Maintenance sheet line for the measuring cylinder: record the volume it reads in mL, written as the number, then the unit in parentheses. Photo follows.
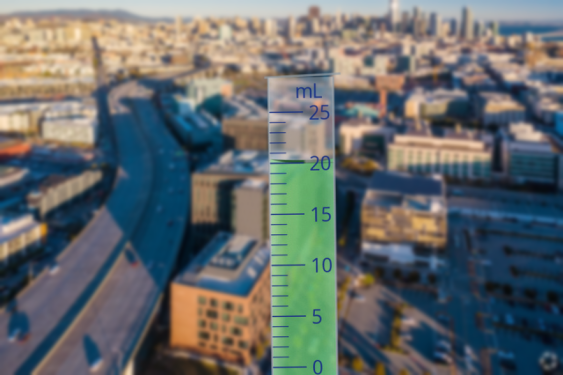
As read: 20 (mL)
